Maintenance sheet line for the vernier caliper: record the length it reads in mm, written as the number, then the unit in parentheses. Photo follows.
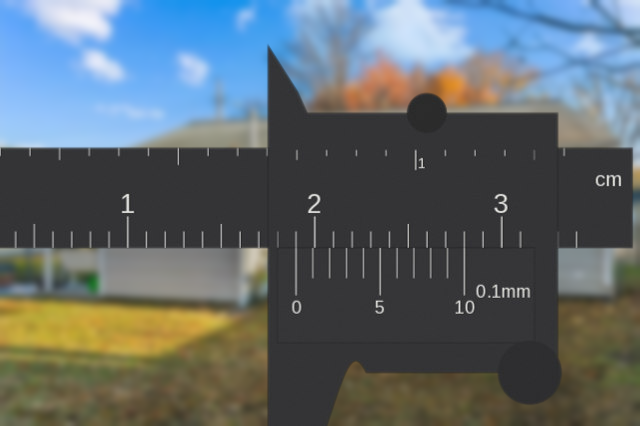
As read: 19.0 (mm)
